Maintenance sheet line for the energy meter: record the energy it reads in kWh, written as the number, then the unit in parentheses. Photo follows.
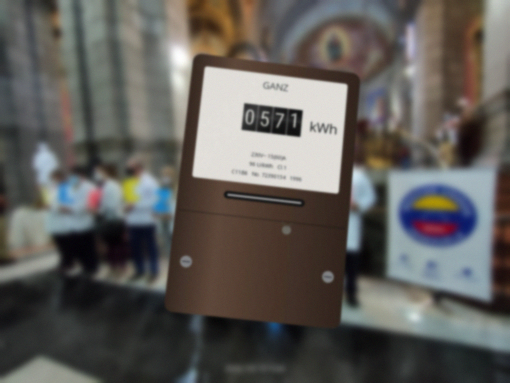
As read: 571 (kWh)
